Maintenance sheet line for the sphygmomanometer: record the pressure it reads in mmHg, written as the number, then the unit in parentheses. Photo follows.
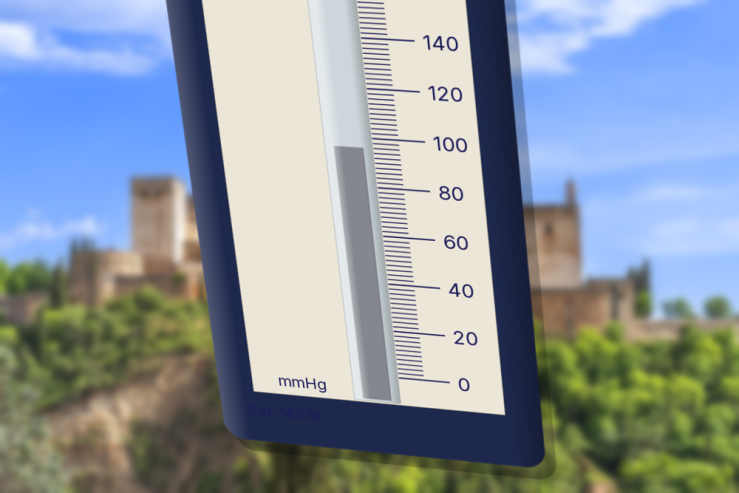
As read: 96 (mmHg)
